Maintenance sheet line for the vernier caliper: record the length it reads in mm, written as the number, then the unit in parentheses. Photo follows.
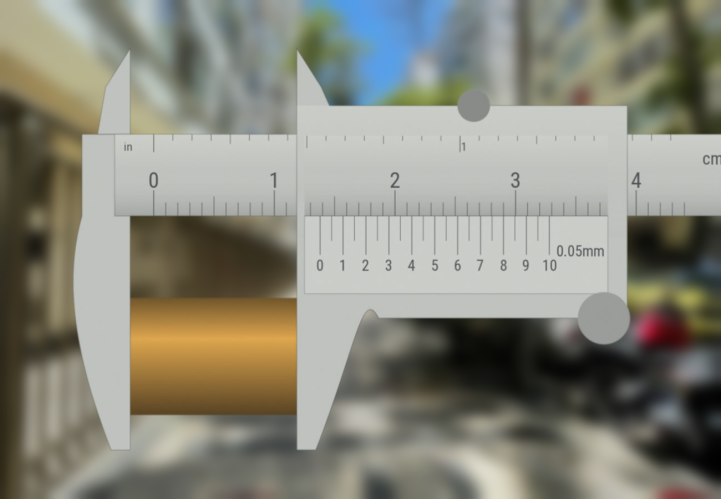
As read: 13.8 (mm)
